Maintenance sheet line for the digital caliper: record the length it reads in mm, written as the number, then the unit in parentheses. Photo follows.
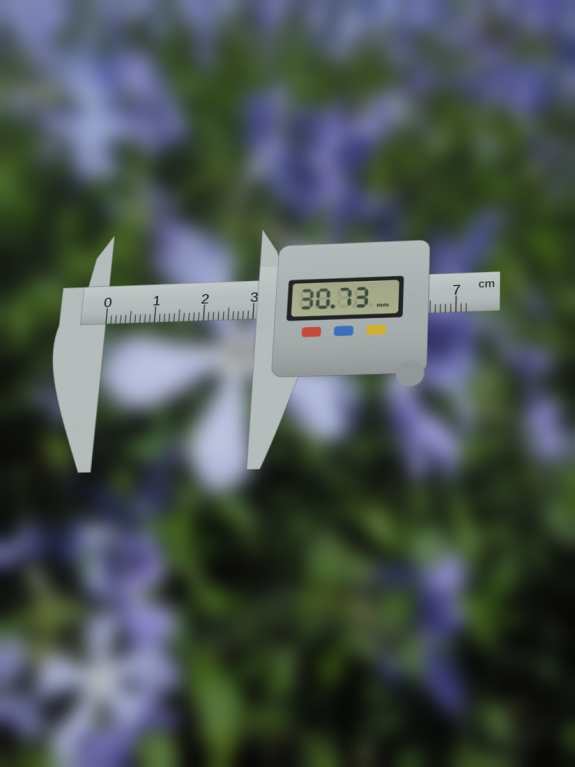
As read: 30.73 (mm)
